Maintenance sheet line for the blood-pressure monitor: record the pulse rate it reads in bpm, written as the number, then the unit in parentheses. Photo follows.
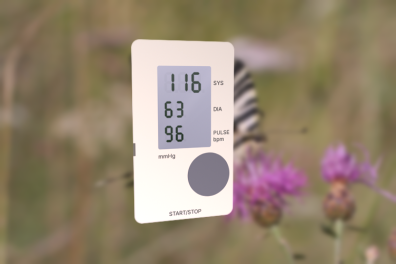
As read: 96 (bpm)
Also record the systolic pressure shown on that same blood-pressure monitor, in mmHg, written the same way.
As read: 116 (mmHg)
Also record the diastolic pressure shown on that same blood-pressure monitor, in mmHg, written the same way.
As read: 63 (mmHg)
